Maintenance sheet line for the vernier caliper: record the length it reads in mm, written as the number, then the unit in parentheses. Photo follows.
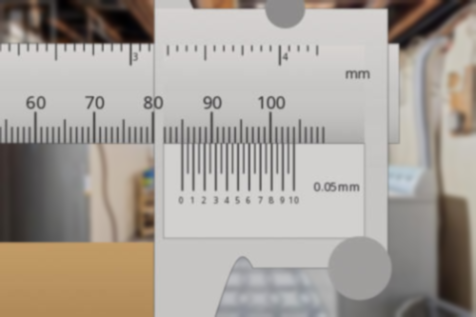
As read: 85.0 (mm)
